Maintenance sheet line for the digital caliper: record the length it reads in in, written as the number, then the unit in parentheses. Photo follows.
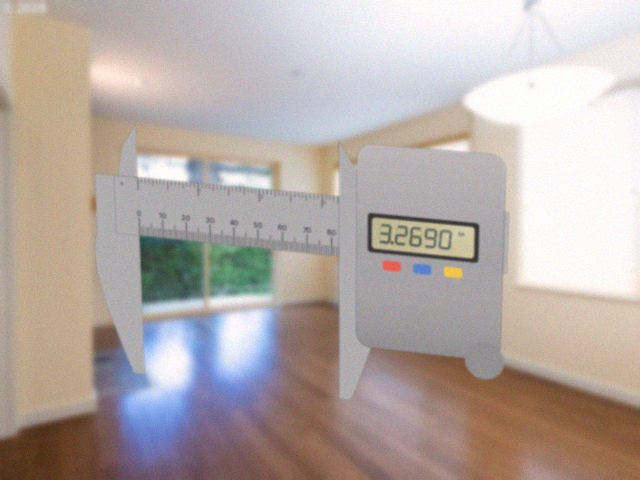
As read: 3.2690 (in)
